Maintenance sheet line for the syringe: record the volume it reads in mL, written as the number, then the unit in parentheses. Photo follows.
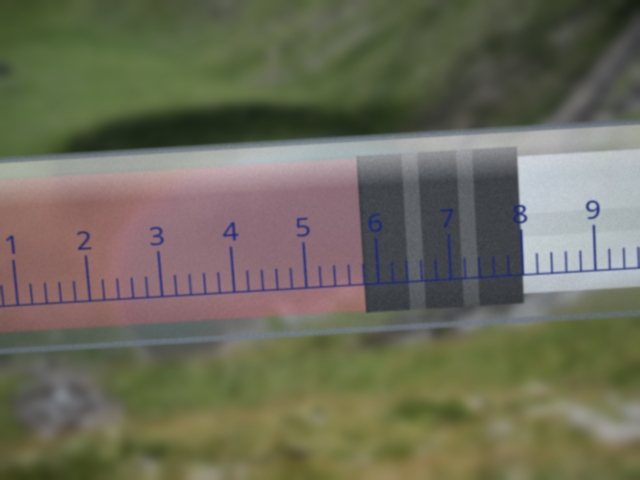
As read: 5.8 (mL)
